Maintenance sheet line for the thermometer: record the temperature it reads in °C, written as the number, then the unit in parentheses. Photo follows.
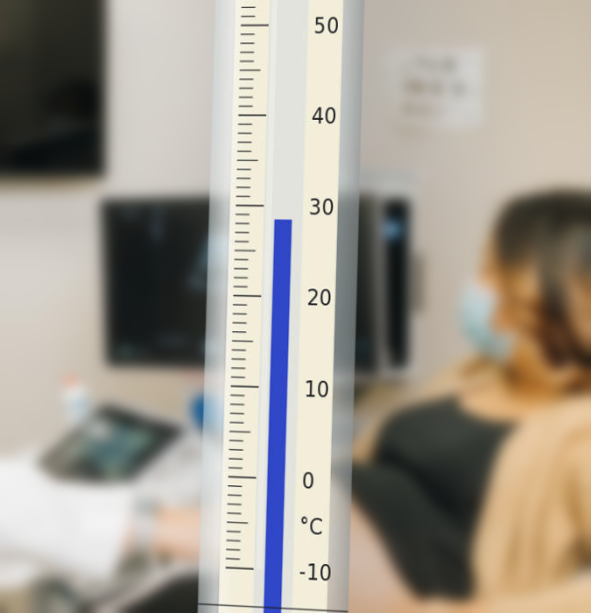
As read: 28.5 (°C)
